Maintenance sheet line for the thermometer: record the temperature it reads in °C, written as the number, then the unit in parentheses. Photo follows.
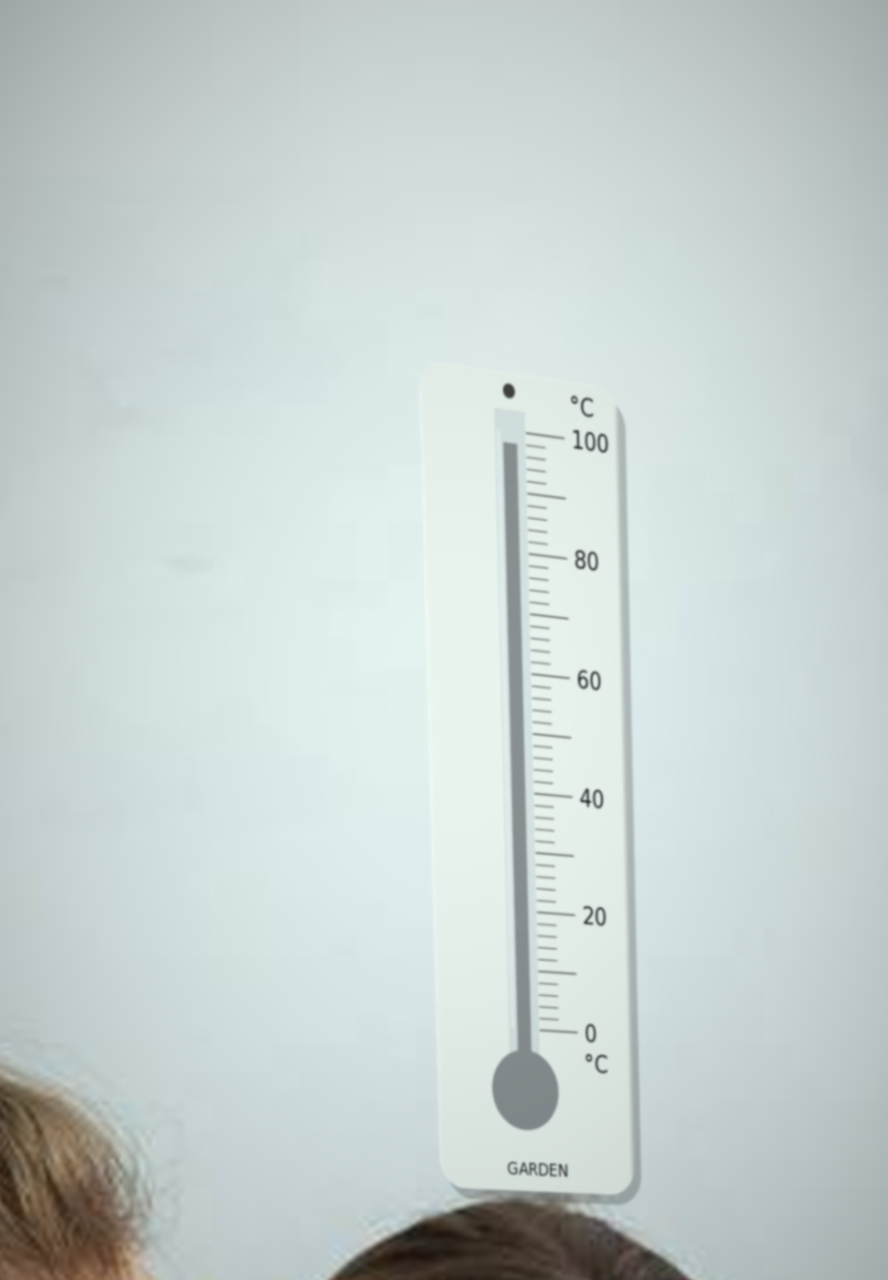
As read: 98 (°C)
